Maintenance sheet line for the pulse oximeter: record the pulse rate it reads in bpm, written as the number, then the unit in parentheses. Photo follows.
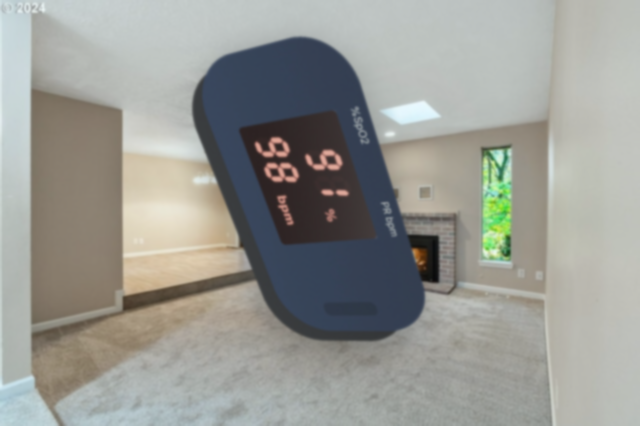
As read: 98 (bpm)
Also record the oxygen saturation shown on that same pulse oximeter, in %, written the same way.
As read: 91 (%)
